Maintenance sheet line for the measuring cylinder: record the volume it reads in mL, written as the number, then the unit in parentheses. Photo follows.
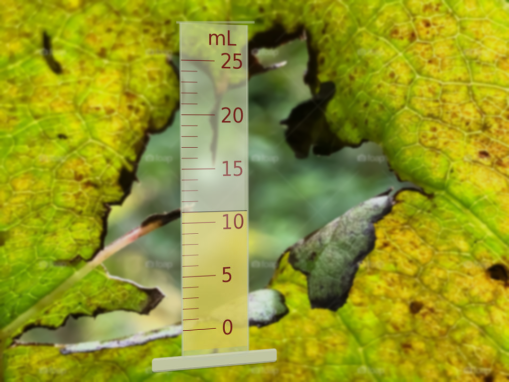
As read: 11 (mL)
